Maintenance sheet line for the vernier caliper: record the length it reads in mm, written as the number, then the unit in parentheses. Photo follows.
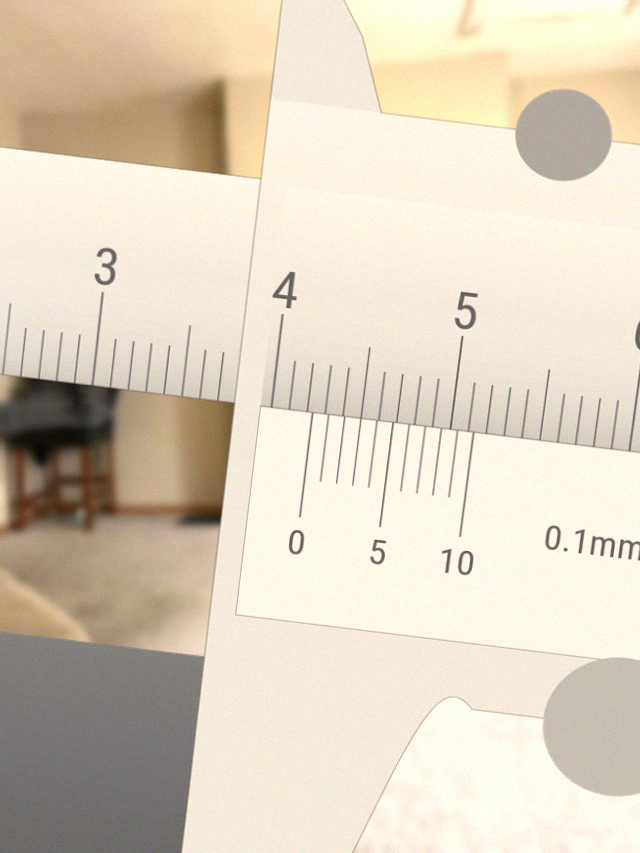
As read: 42.3 (mm)
